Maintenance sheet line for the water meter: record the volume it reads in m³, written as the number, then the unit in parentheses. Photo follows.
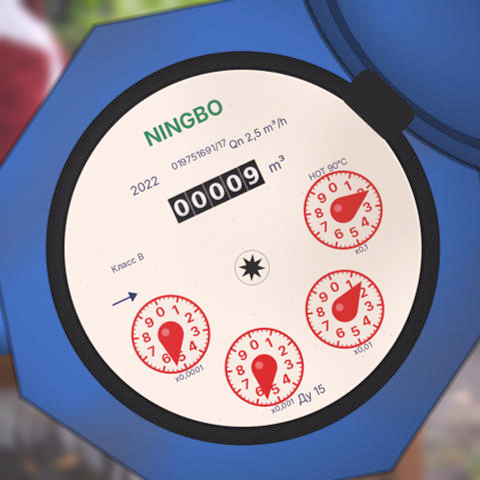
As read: 9.2155 (m³)
